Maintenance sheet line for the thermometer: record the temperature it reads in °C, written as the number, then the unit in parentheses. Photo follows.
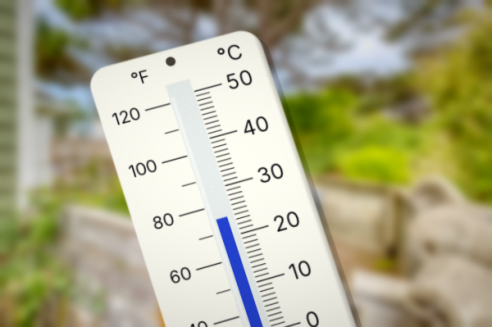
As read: 24 (°C)
